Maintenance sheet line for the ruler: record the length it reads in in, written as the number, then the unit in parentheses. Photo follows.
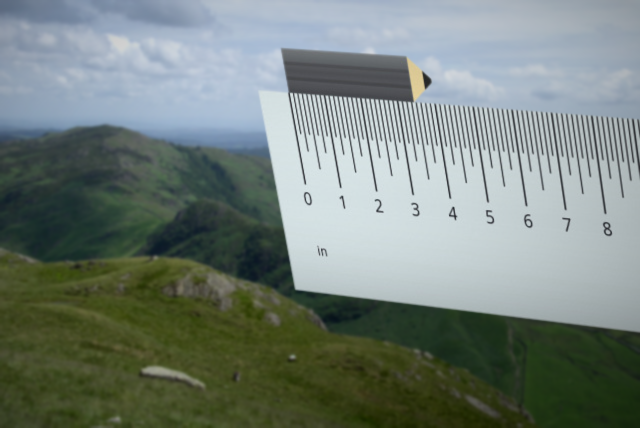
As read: 4 (in)
